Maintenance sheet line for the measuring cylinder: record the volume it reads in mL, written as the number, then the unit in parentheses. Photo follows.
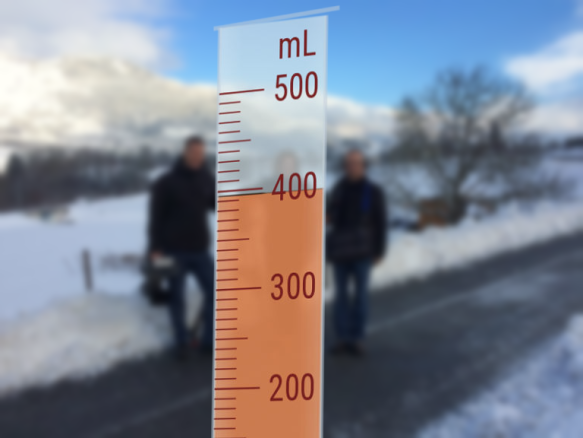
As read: 395 (mL)
